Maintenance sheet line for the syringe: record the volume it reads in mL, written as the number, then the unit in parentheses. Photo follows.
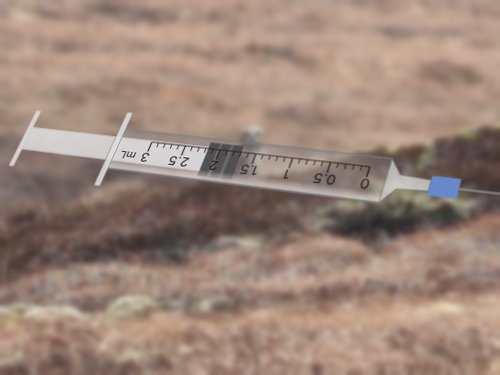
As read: 1.7 (mL)
